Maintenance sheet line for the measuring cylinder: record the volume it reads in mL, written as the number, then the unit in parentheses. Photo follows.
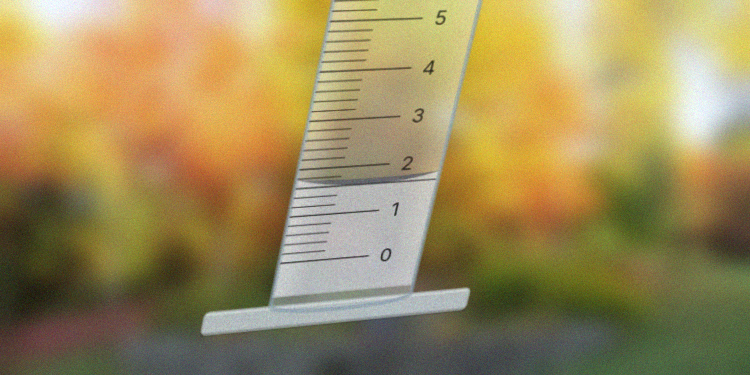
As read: 1.6 (mL)
